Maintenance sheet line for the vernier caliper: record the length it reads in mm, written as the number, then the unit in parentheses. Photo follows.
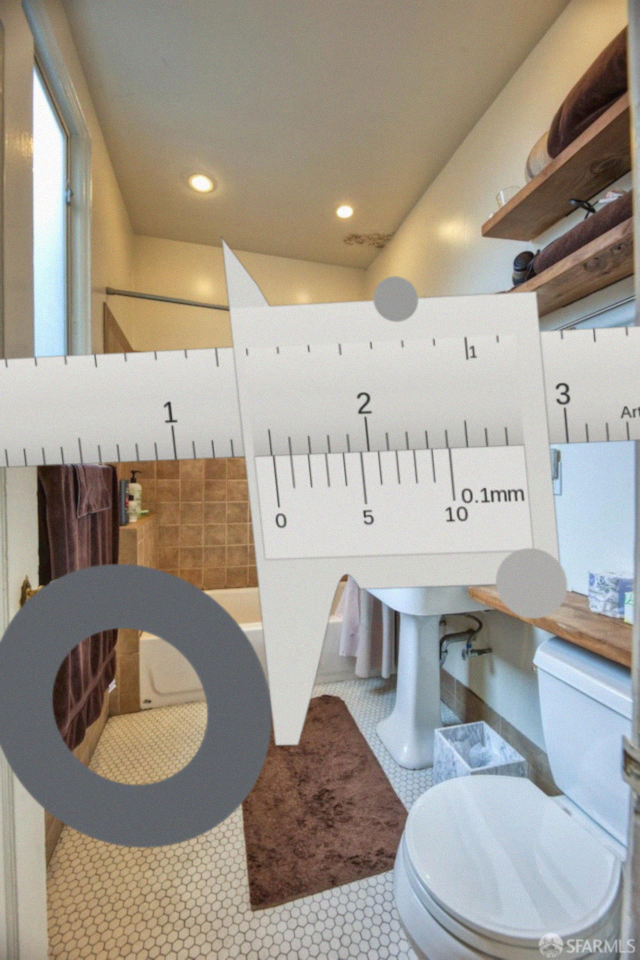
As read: 15.1 (mm)
